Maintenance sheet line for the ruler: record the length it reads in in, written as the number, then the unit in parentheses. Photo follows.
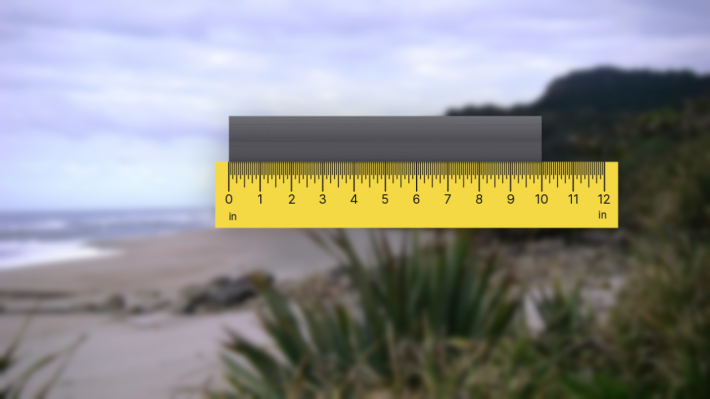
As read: 10 (in)
